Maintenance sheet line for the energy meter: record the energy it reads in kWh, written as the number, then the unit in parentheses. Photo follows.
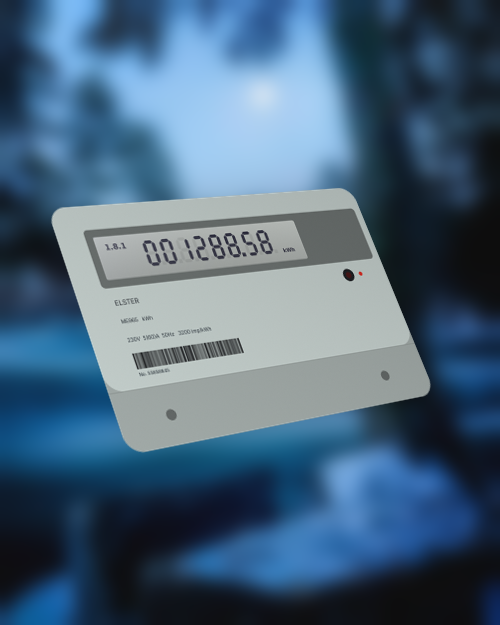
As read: 1288.58 (kWh)
